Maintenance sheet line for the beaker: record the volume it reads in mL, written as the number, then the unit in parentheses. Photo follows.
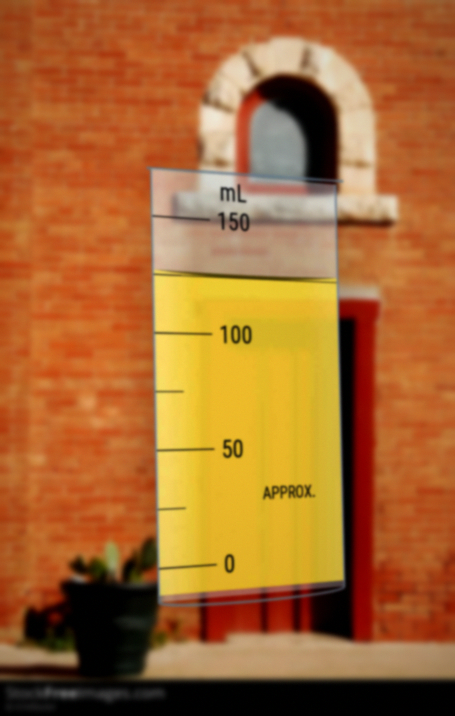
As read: 125 (mL)
